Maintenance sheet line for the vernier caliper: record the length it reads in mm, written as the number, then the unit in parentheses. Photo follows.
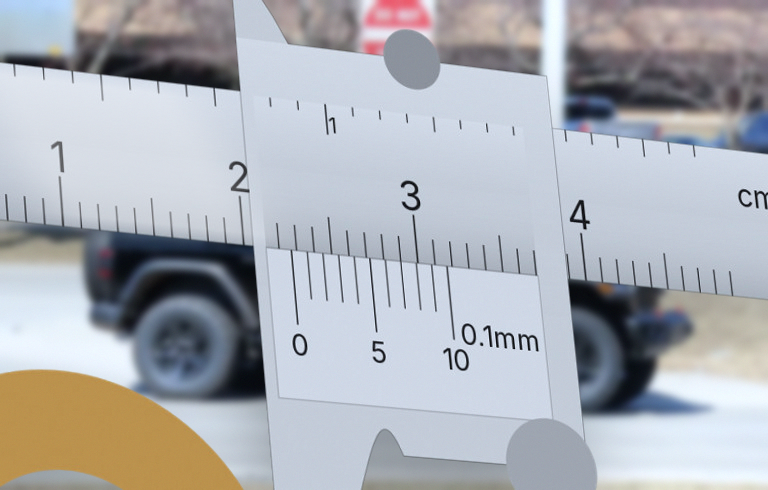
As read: 22.7 (mm)
